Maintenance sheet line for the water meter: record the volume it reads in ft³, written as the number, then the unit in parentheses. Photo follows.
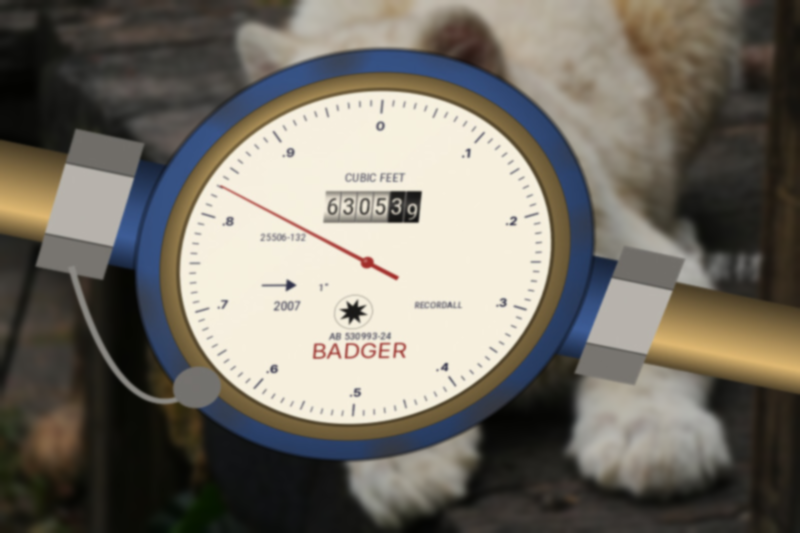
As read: 630538.83 (ft³)
